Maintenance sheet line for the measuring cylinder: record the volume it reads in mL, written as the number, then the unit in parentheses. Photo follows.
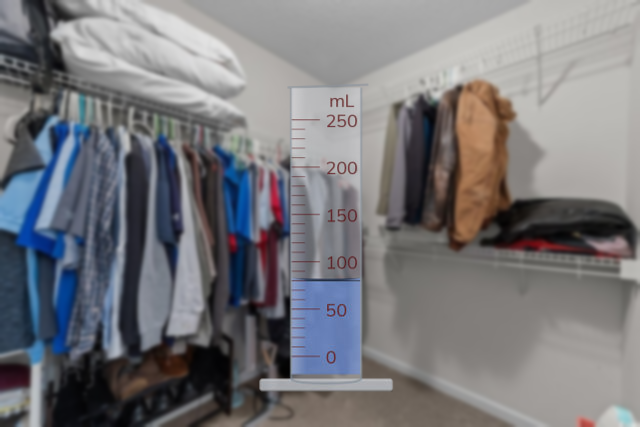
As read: 80 (mL)
